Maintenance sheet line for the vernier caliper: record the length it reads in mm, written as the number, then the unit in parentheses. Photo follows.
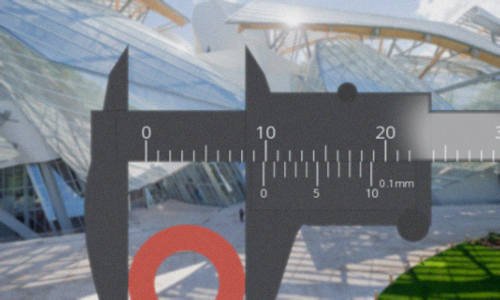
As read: 9.8 (mm)
